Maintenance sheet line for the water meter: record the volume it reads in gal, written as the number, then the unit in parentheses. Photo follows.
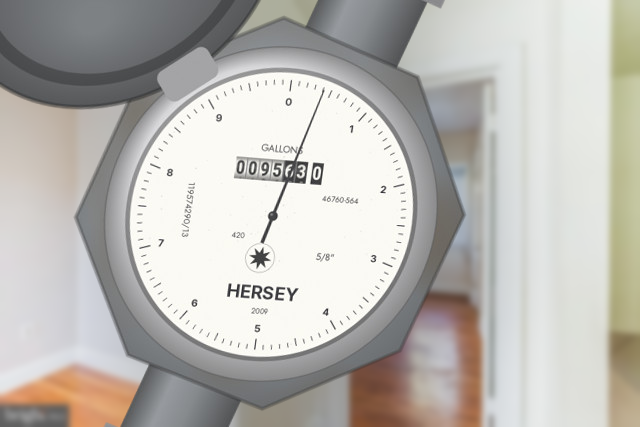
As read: 95630.4 (gal)
